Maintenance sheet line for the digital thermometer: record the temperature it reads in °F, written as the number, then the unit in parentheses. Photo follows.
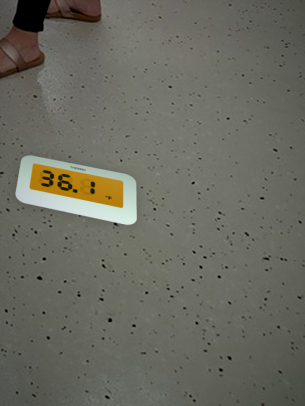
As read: 36.1 (°F)
